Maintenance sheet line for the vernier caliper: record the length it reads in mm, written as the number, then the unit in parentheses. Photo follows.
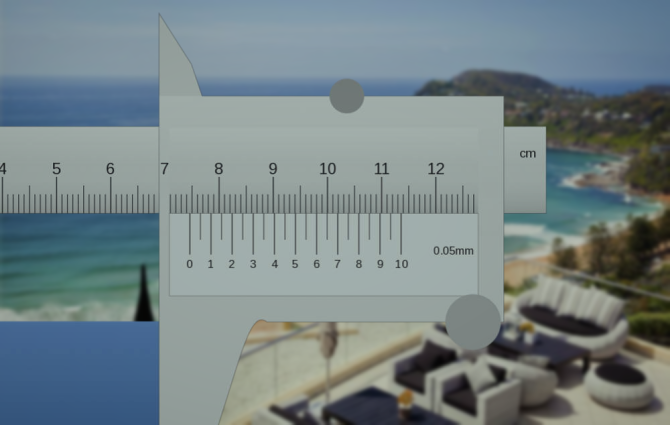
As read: 74.6 (mm)
